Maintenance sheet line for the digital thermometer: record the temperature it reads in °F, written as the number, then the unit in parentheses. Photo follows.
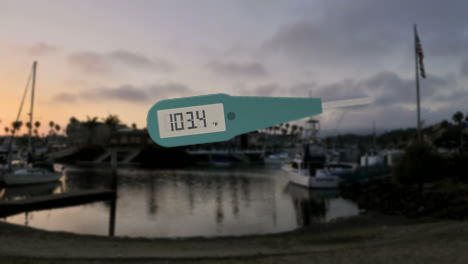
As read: 103.4 (°F)
